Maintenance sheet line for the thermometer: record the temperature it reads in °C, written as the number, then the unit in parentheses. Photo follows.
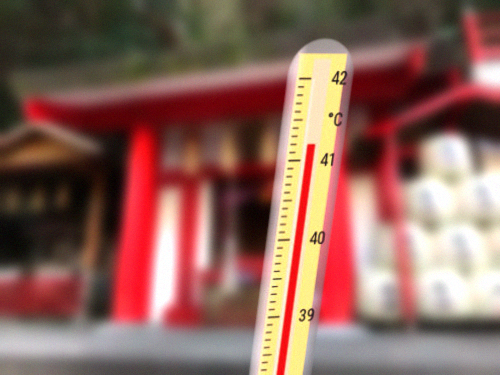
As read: 41.2 (°C)
